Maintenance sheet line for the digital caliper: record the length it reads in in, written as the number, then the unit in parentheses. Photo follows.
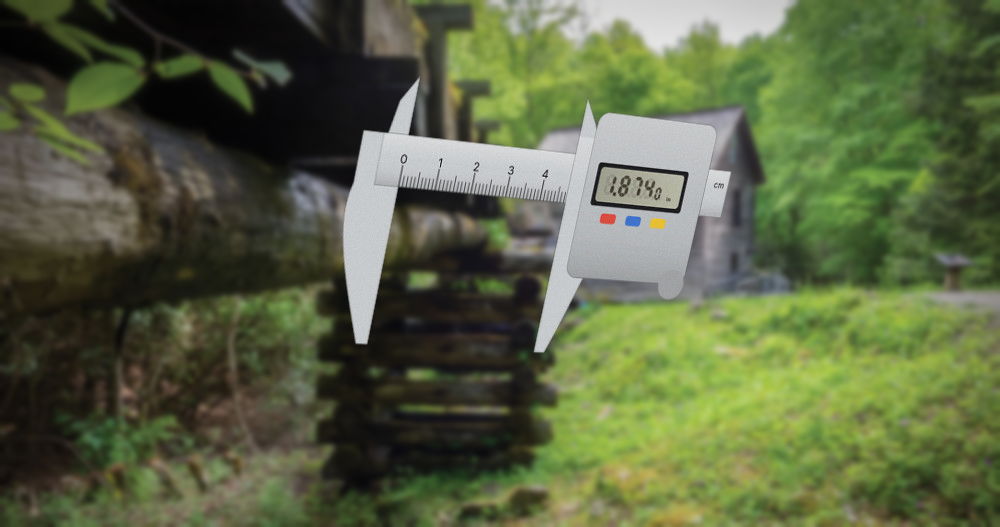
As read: 1.8740 (in)
